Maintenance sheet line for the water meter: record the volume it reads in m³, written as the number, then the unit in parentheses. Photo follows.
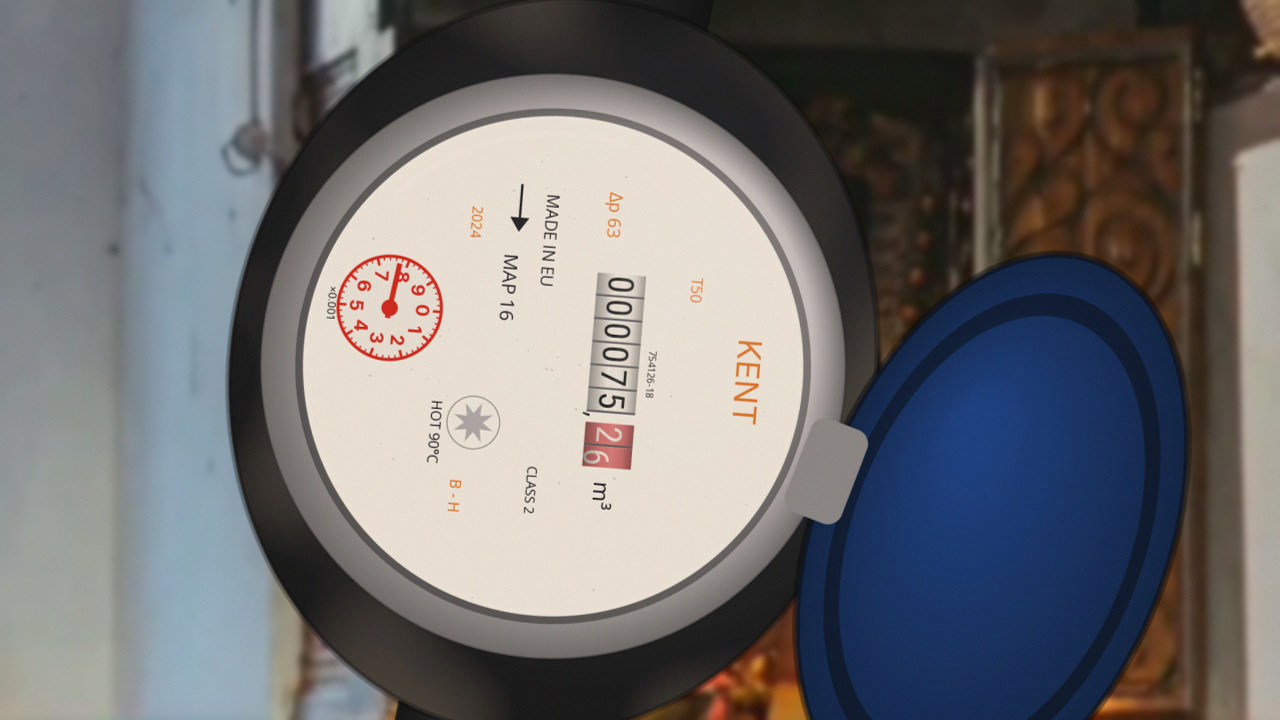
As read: 75.257 (m³)
